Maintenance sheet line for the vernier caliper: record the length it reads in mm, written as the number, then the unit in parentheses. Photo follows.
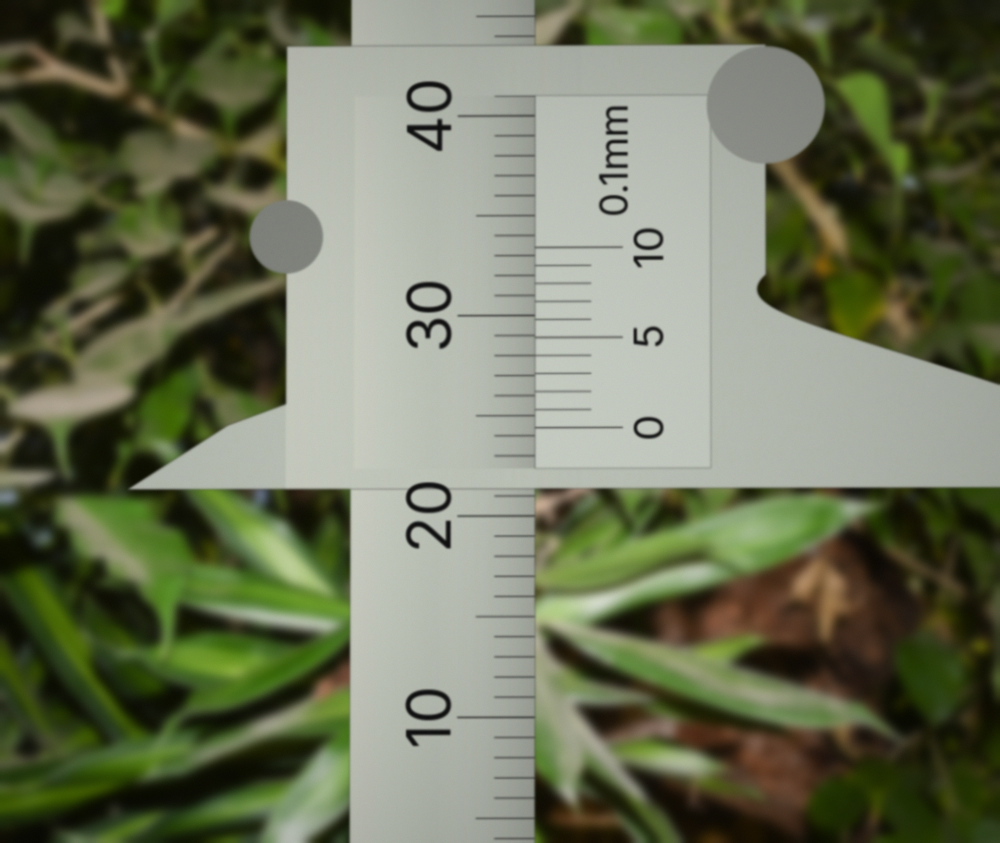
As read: 24.4 (mm)
